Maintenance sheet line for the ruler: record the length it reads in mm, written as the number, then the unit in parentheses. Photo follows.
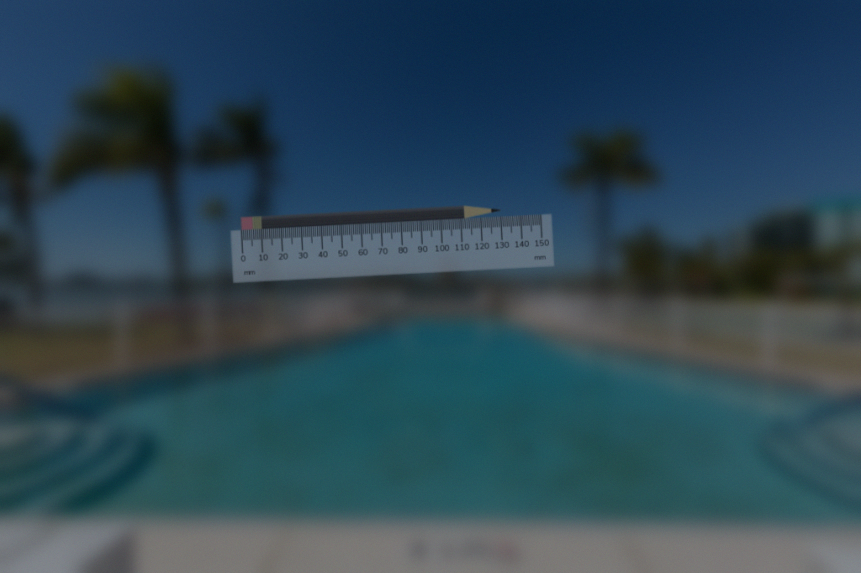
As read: 130 (mm)
